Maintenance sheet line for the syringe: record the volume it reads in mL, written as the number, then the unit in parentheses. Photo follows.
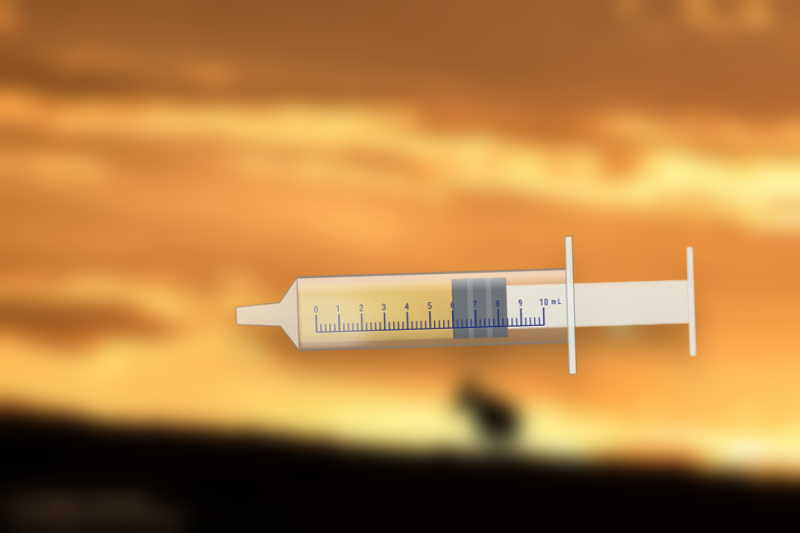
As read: 6 (mL)
